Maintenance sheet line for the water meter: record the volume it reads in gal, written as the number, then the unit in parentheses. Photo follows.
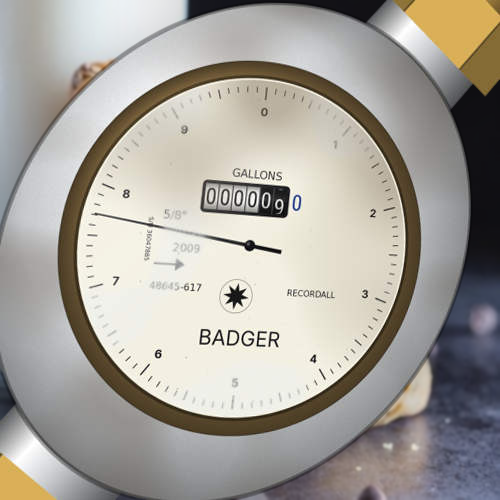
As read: 87.7 (gal)
